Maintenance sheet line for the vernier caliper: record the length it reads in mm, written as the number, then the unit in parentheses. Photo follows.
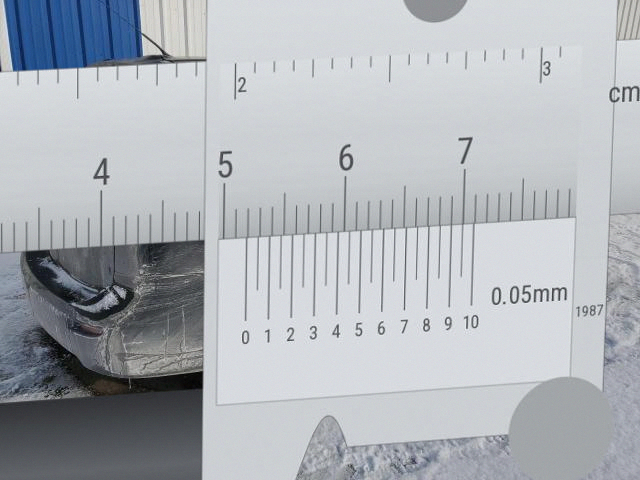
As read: 51.9 (mm)
